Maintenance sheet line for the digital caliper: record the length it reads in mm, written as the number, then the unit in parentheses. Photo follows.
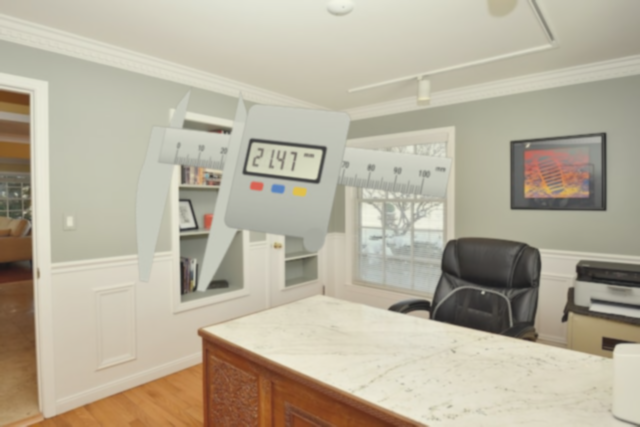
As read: 21.47 (mm)
